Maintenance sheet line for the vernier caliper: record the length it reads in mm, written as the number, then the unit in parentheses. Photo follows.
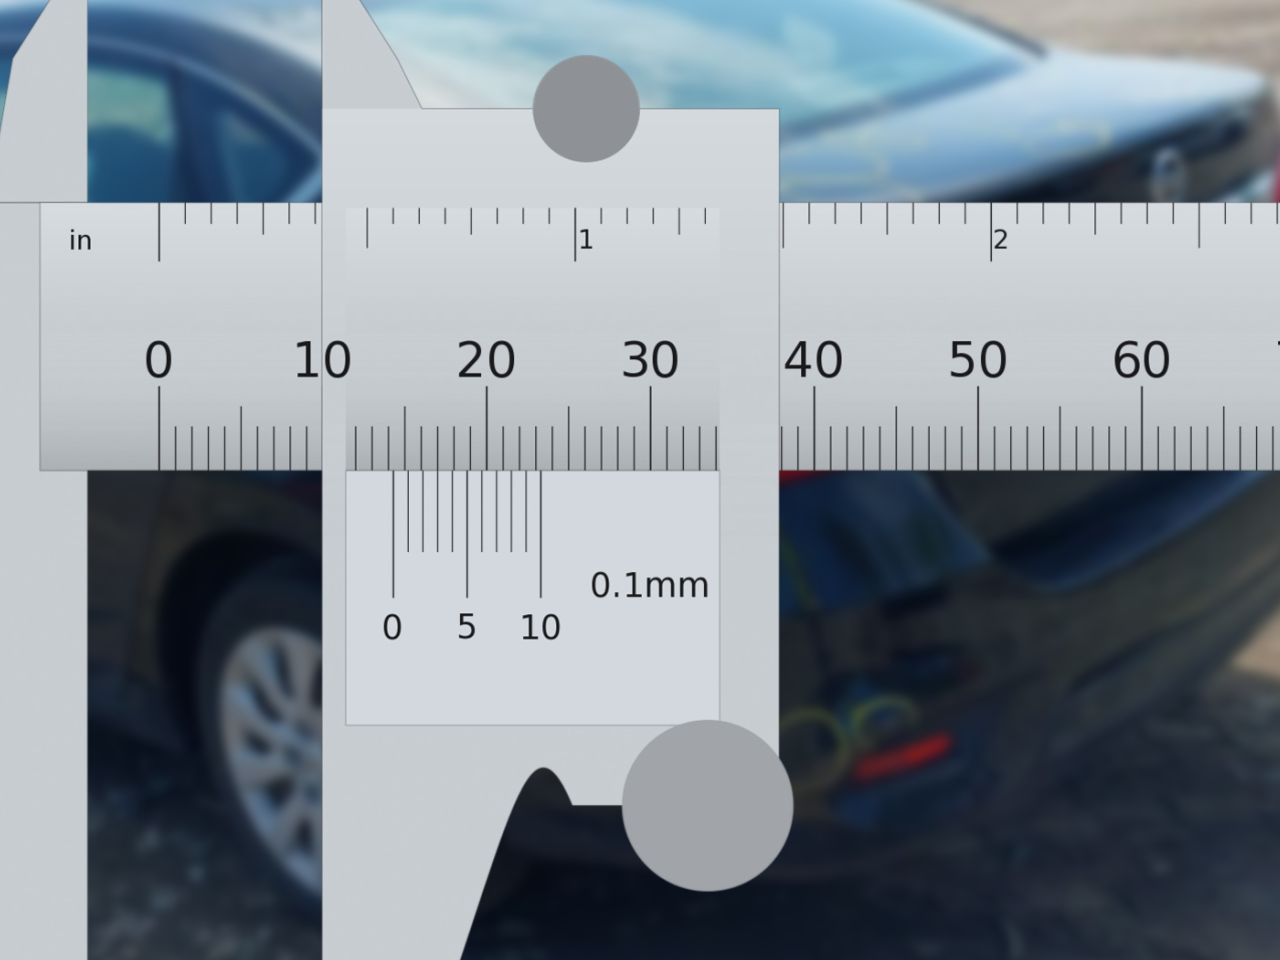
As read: 14.3 (mm)
